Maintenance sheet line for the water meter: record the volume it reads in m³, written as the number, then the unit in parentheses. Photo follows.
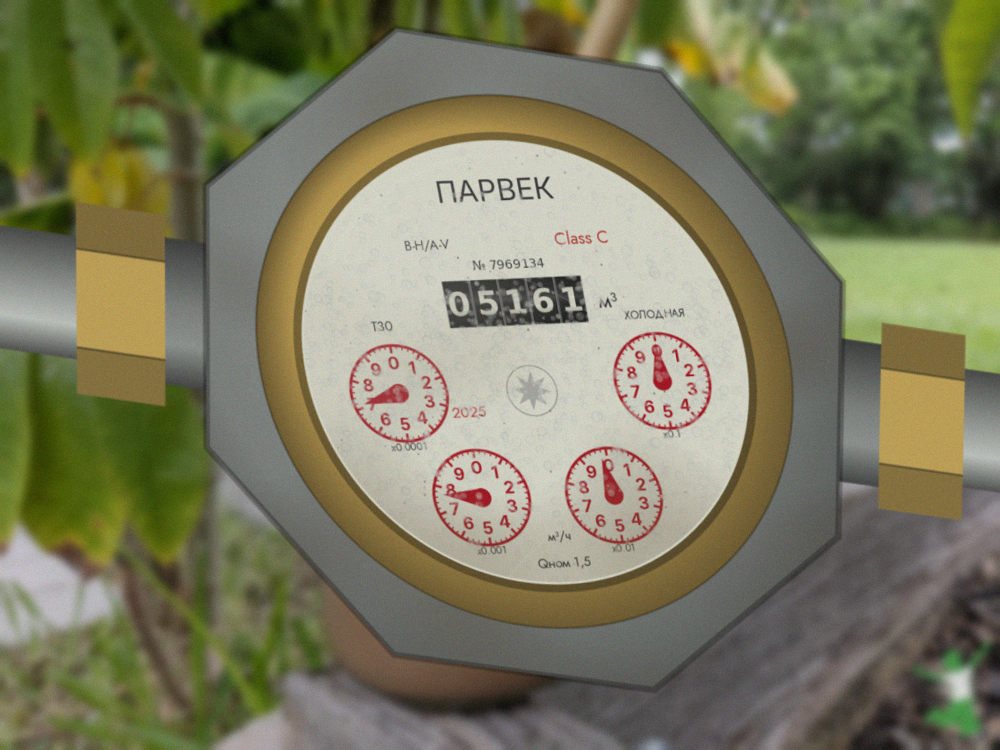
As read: 5160.9977 (m³)
